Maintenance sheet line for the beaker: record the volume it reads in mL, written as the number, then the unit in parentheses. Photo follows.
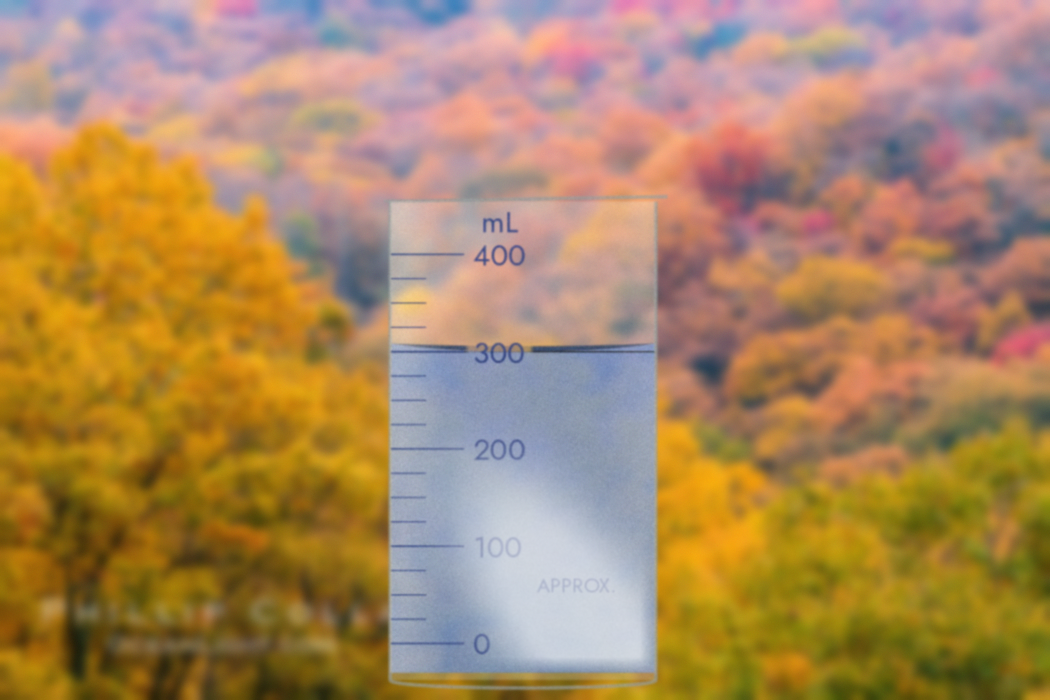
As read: 300 (mL)
